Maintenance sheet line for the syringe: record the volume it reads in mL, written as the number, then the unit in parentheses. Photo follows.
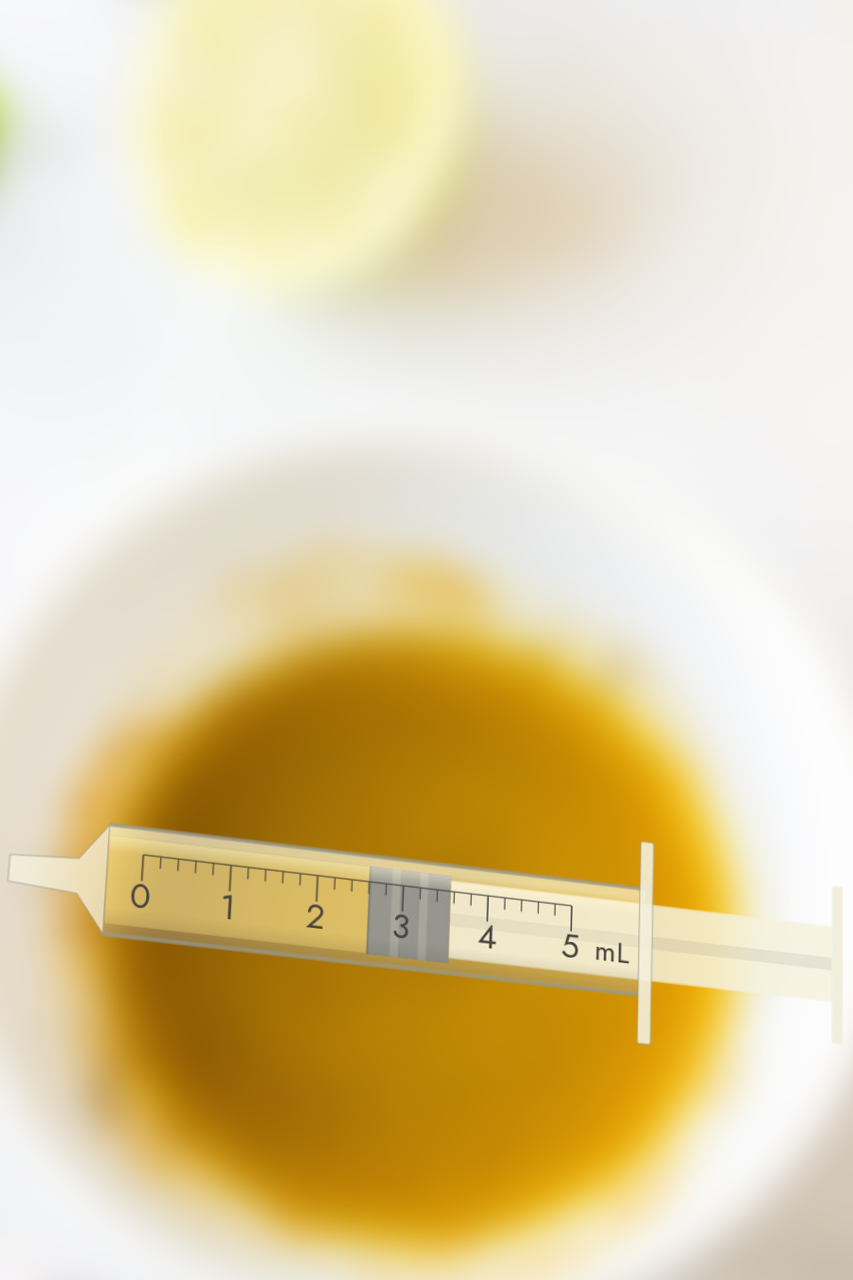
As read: 2.6 (mL)
